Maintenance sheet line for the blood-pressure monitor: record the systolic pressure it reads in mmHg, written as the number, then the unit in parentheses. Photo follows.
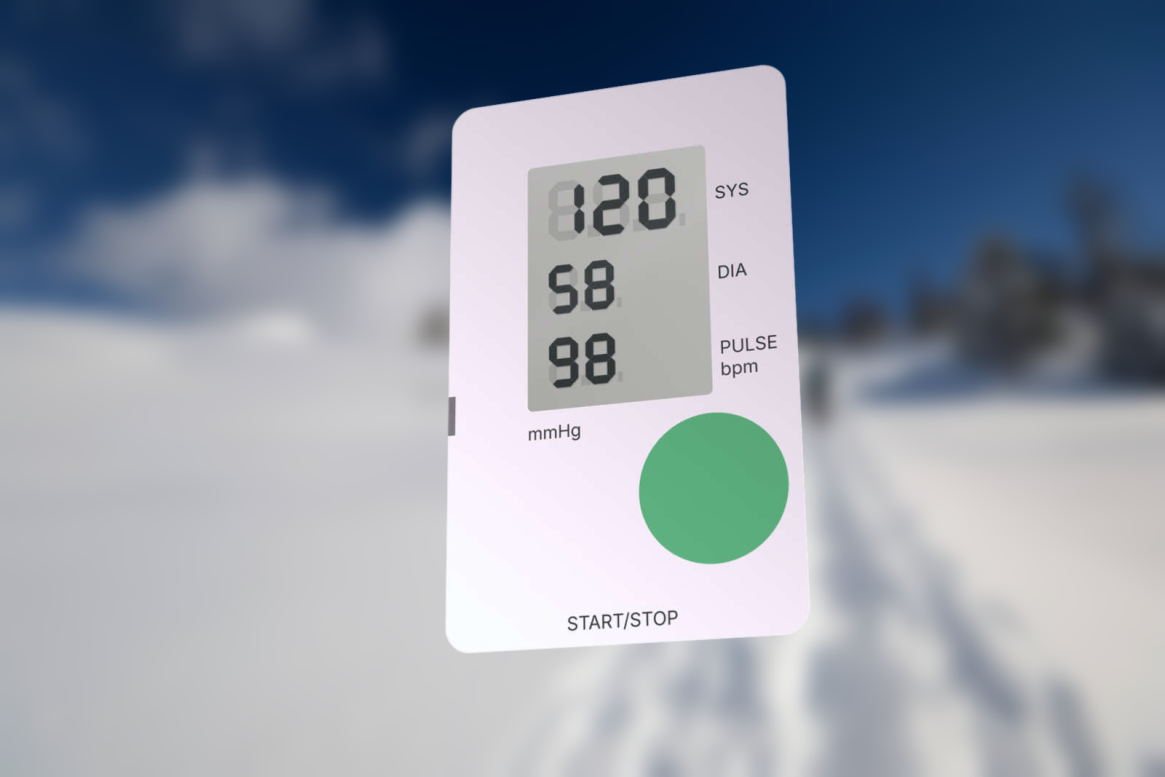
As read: 120 (mmHg)
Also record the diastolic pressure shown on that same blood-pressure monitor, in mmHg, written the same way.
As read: 58 (mmHg)
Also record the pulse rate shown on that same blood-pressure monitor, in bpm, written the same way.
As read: 98 (bpm)
